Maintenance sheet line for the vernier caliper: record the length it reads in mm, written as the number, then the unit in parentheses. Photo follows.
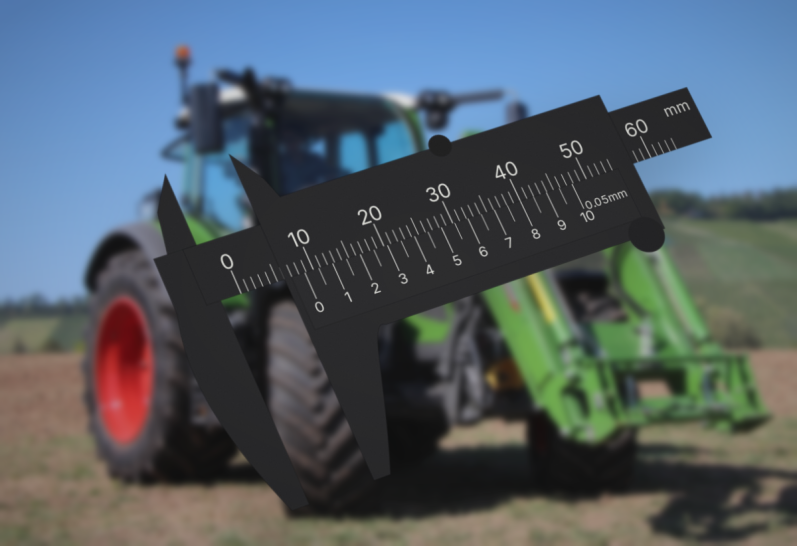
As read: 8.8 (mm)
